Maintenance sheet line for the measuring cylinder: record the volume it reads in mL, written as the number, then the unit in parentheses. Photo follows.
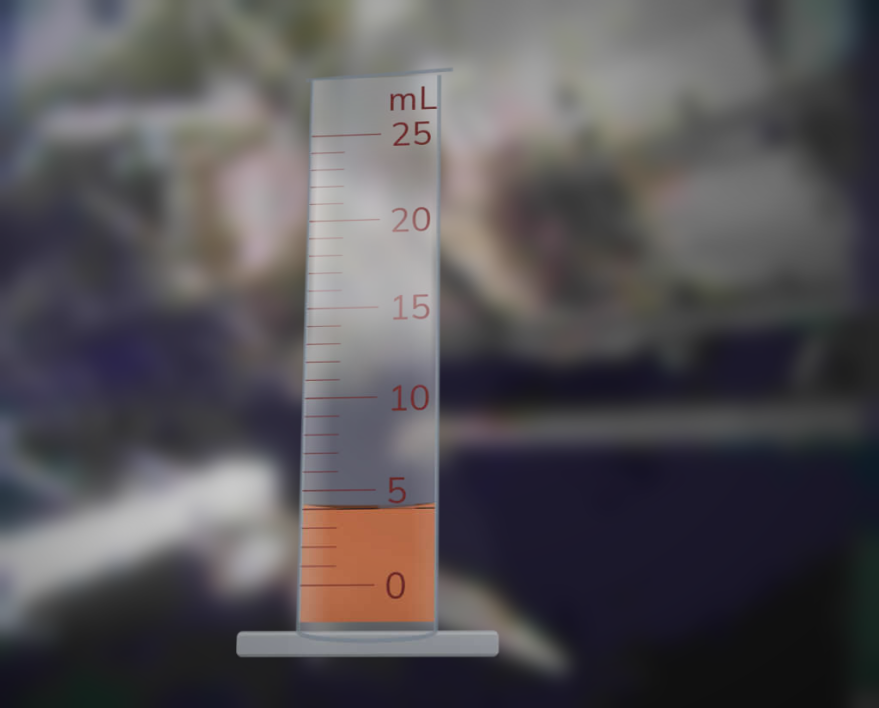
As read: 4 (mL)
